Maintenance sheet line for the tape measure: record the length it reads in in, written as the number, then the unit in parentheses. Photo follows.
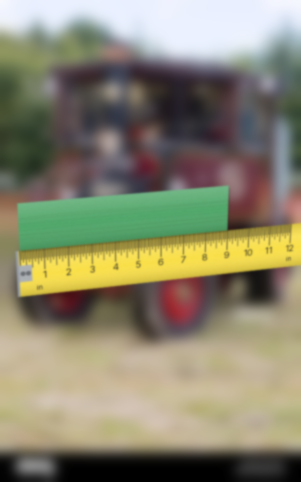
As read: 9 (in)
